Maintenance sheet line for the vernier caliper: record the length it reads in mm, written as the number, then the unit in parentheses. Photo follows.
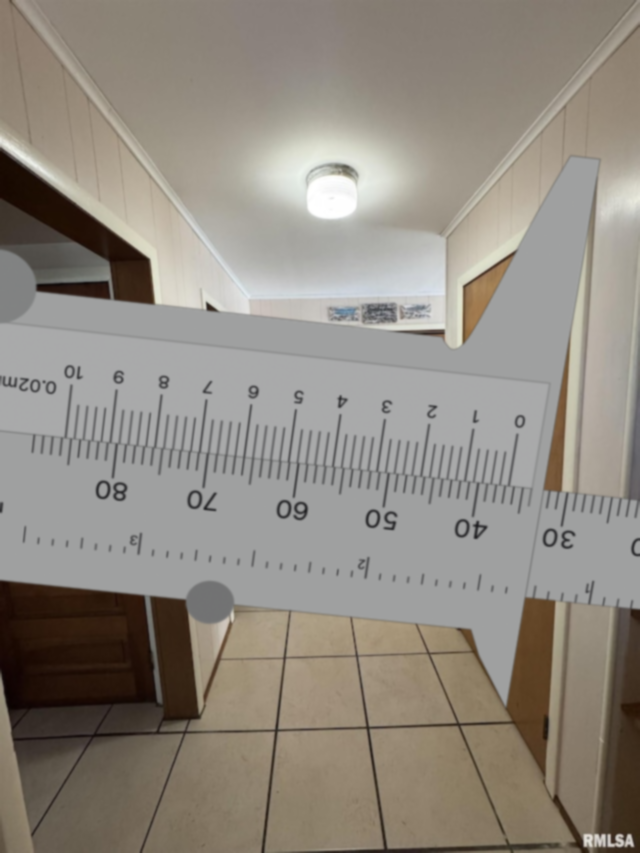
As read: 36.6 (mm)
